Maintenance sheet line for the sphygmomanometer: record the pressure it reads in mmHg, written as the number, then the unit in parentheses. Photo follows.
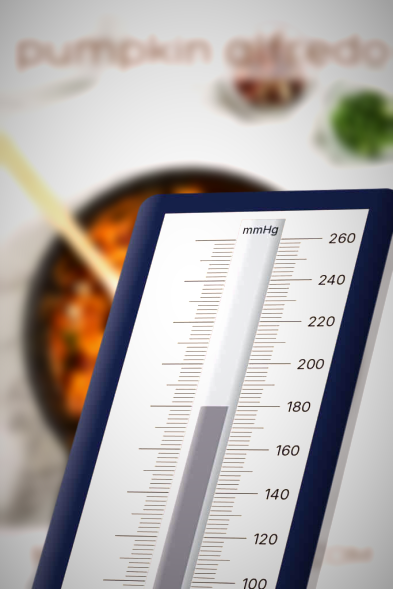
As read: 180 (mmHg)
